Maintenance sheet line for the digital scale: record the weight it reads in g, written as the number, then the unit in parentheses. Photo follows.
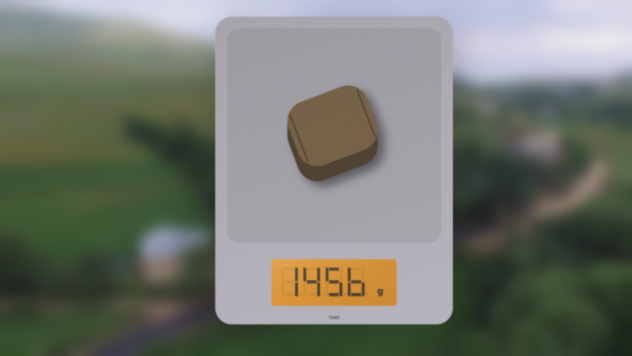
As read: 1456 (g)
